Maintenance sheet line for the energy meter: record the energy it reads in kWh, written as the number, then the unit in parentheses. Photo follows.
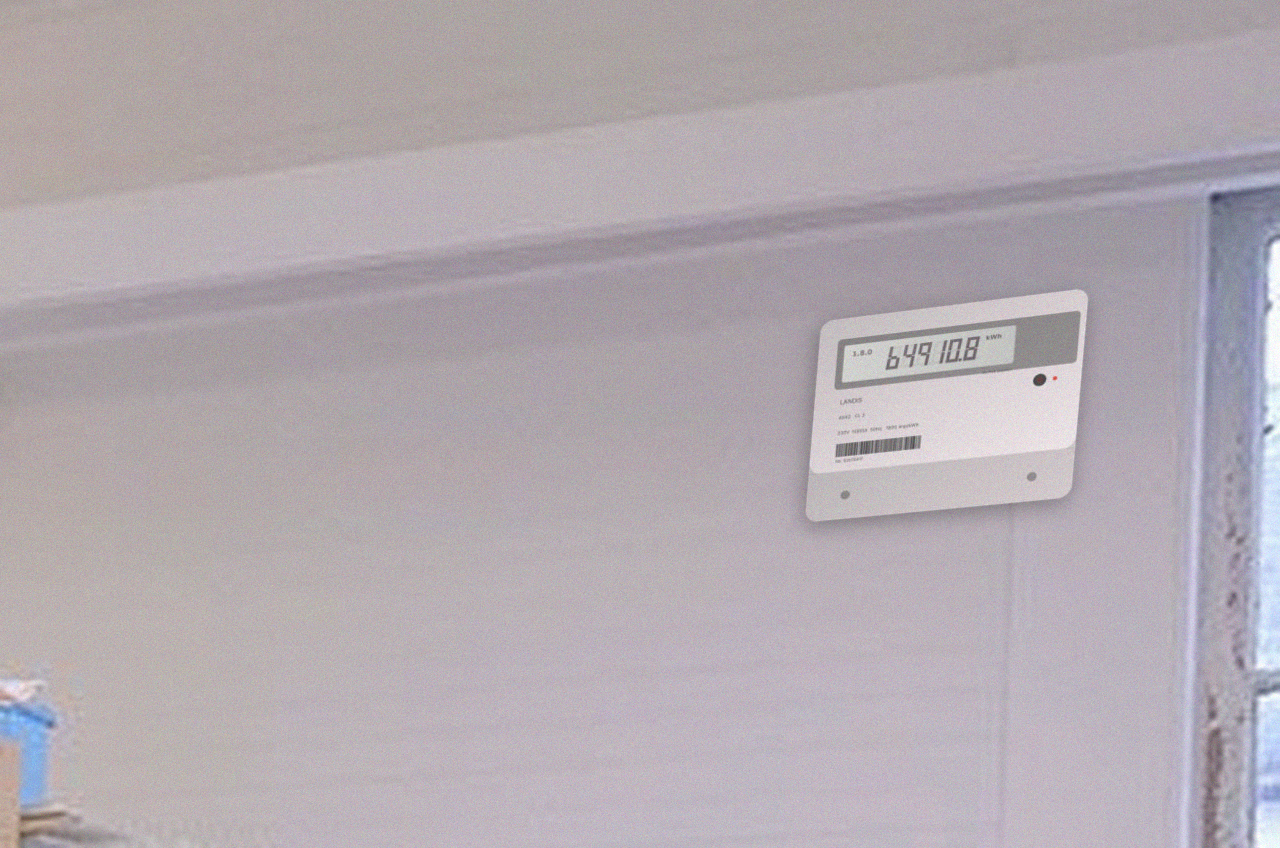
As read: 64910.8 (kWh)
